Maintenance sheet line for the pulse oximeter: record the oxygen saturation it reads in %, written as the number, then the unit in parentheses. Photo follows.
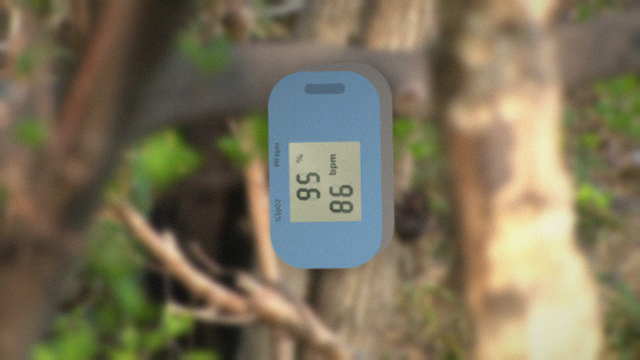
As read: 95 (%)
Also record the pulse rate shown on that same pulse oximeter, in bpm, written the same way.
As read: 86 (bpm)
